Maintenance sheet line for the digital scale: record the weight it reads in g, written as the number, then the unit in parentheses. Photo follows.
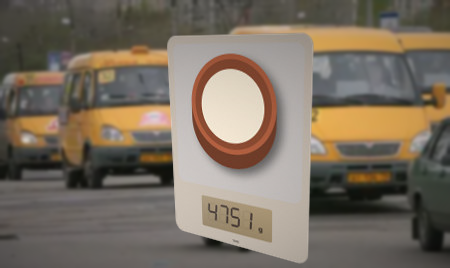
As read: 4751 (g)
